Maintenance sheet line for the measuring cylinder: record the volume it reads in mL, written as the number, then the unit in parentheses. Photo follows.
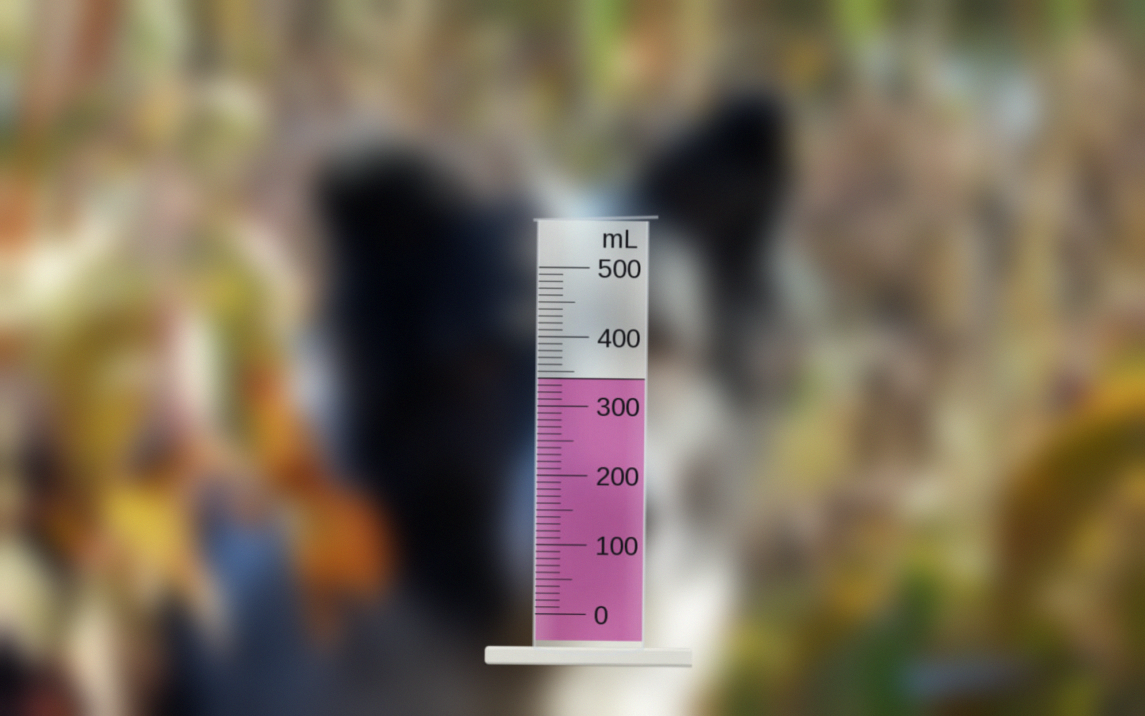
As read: 340 (mL)
